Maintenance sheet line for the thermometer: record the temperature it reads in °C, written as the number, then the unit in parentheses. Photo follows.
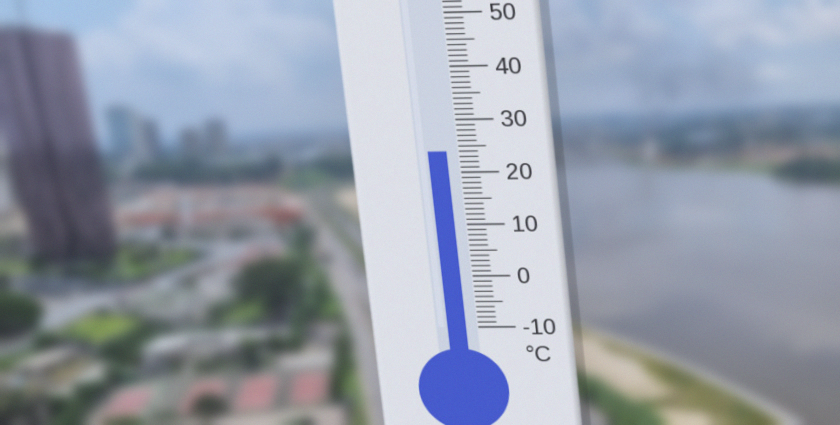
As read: 24 (°C)
